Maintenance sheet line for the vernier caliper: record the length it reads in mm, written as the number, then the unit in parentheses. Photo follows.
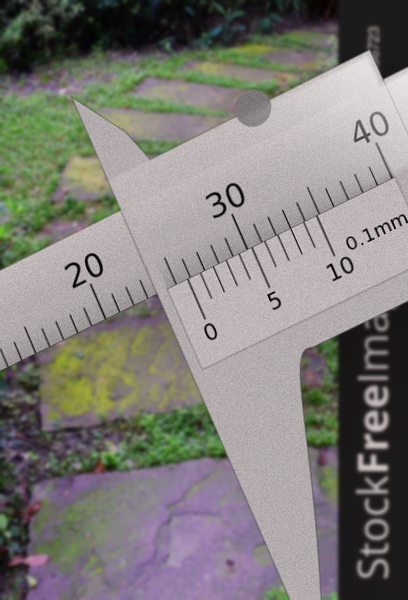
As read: 25.8 (mm)
